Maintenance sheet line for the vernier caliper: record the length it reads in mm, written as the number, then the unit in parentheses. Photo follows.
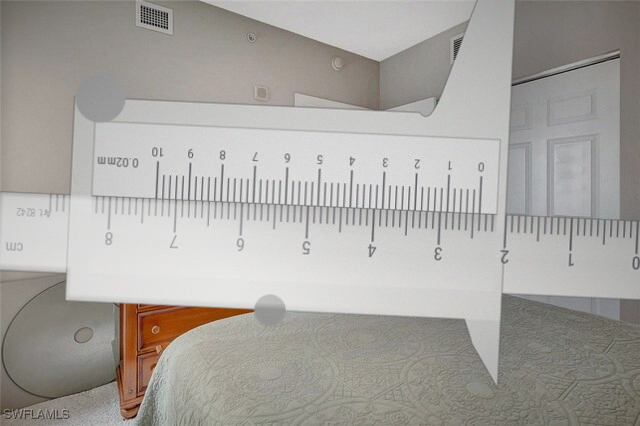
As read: 24.0 (mm)
